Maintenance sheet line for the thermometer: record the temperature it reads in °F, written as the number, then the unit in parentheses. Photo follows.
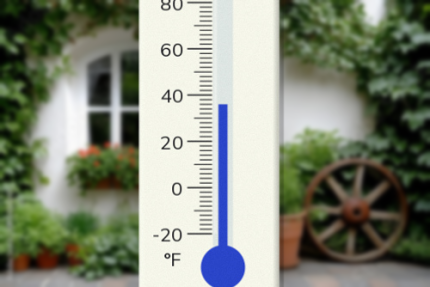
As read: 36 (°F)
